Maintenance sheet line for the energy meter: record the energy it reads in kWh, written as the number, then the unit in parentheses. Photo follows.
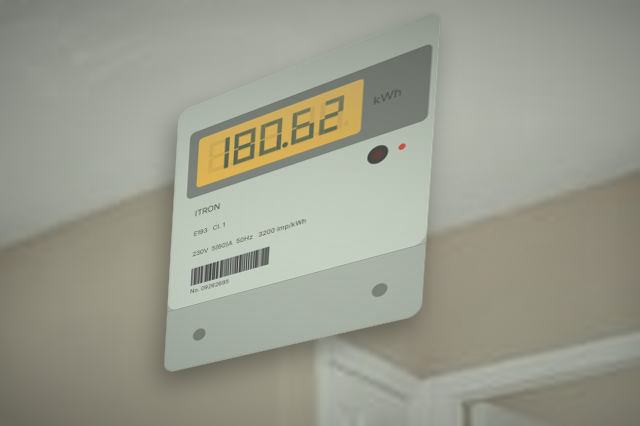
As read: 180.62 (kWh)
